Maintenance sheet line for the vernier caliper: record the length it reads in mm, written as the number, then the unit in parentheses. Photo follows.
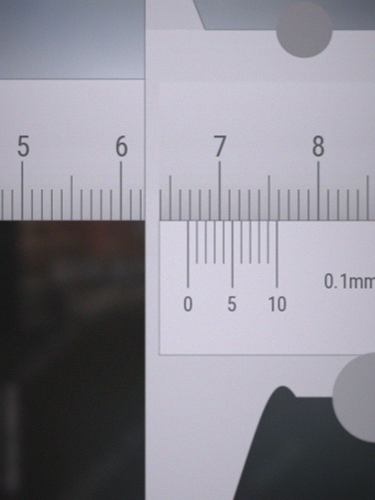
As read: 66.8 (mm)
